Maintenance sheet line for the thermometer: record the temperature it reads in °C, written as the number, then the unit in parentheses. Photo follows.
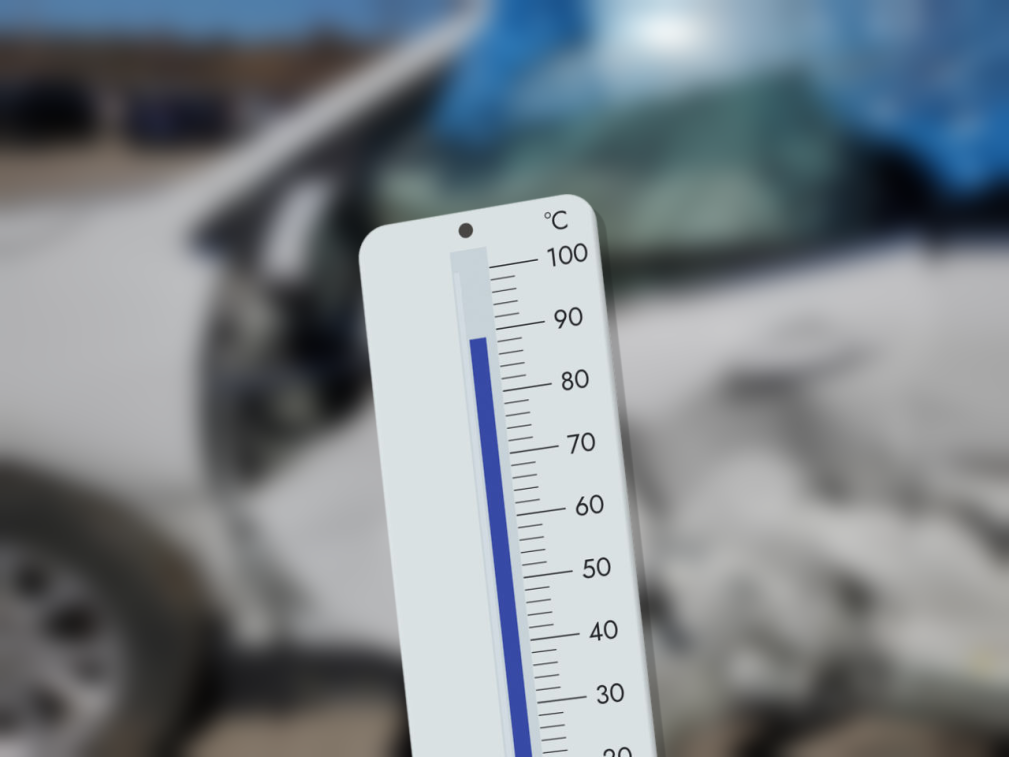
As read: 89 (°C)
